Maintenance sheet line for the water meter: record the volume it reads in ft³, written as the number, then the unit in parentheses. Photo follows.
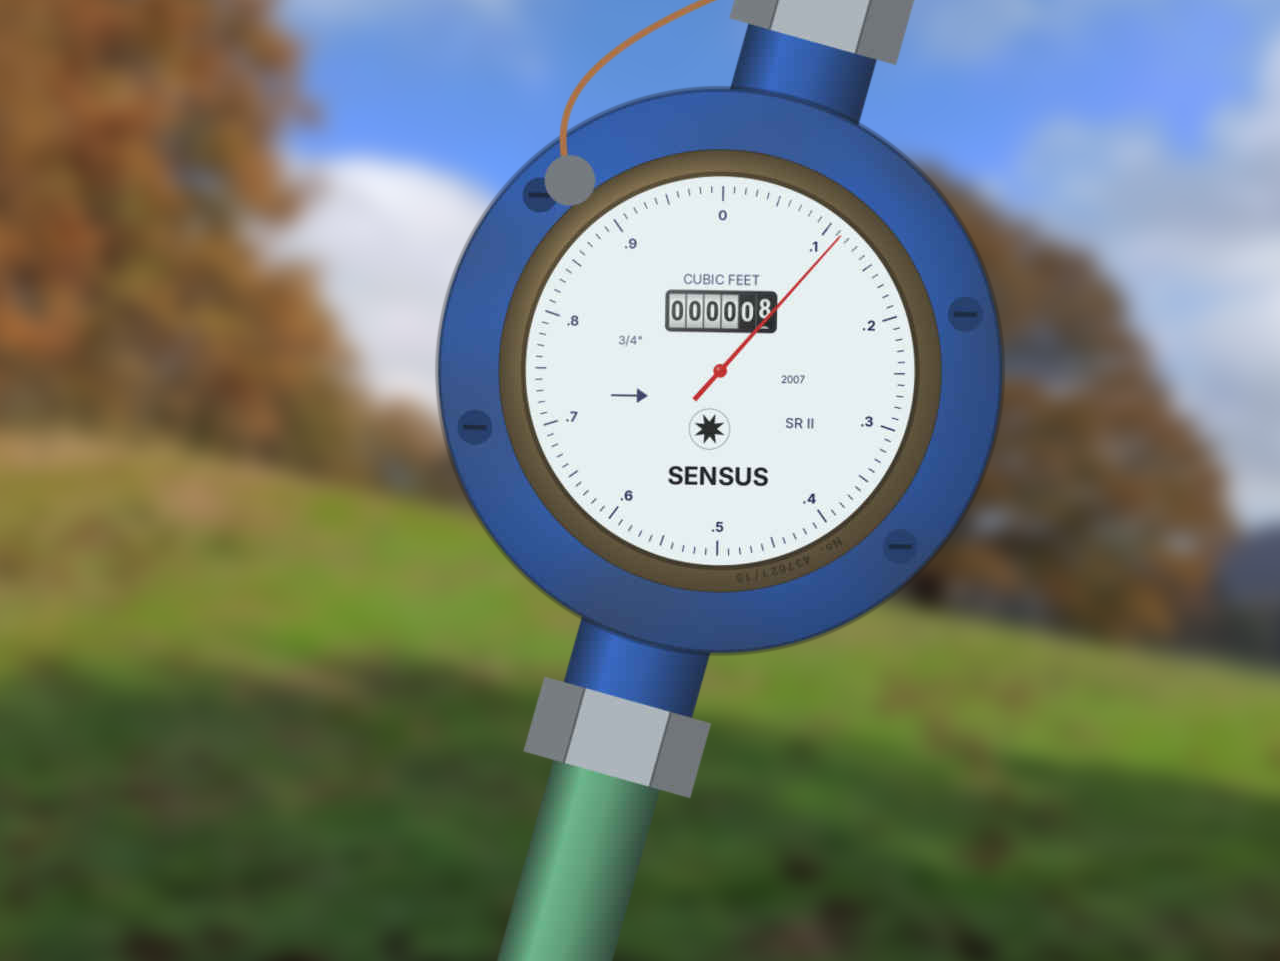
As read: 8.11 (ft³)
